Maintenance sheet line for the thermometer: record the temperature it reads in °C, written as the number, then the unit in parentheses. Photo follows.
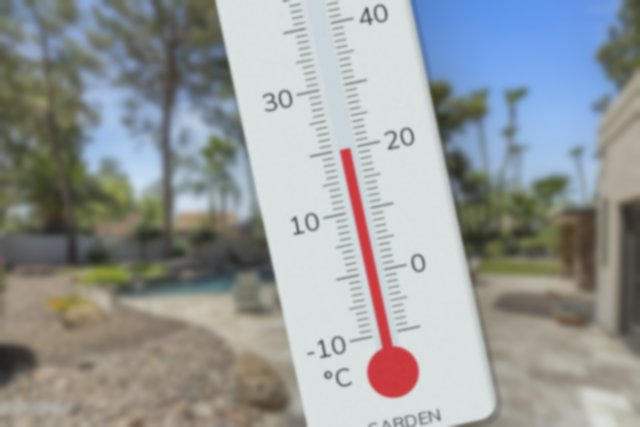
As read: 20 (°C)
